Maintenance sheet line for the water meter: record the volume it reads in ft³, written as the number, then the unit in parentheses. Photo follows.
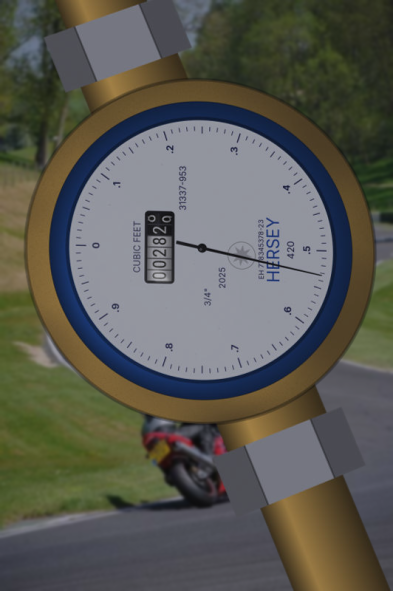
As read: 2828.53 (ft³)
